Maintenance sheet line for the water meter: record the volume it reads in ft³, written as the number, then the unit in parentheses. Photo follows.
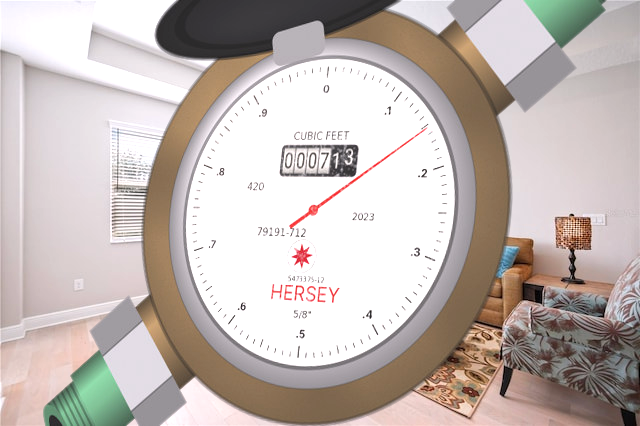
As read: 713.15 (ft³)
